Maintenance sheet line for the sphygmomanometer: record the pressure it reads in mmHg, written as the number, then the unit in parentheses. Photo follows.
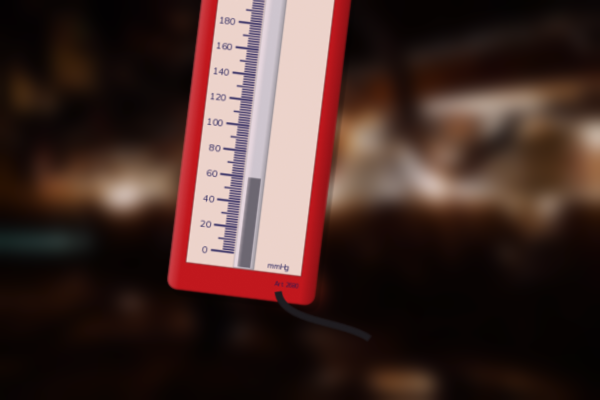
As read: 60 (mmHg)
